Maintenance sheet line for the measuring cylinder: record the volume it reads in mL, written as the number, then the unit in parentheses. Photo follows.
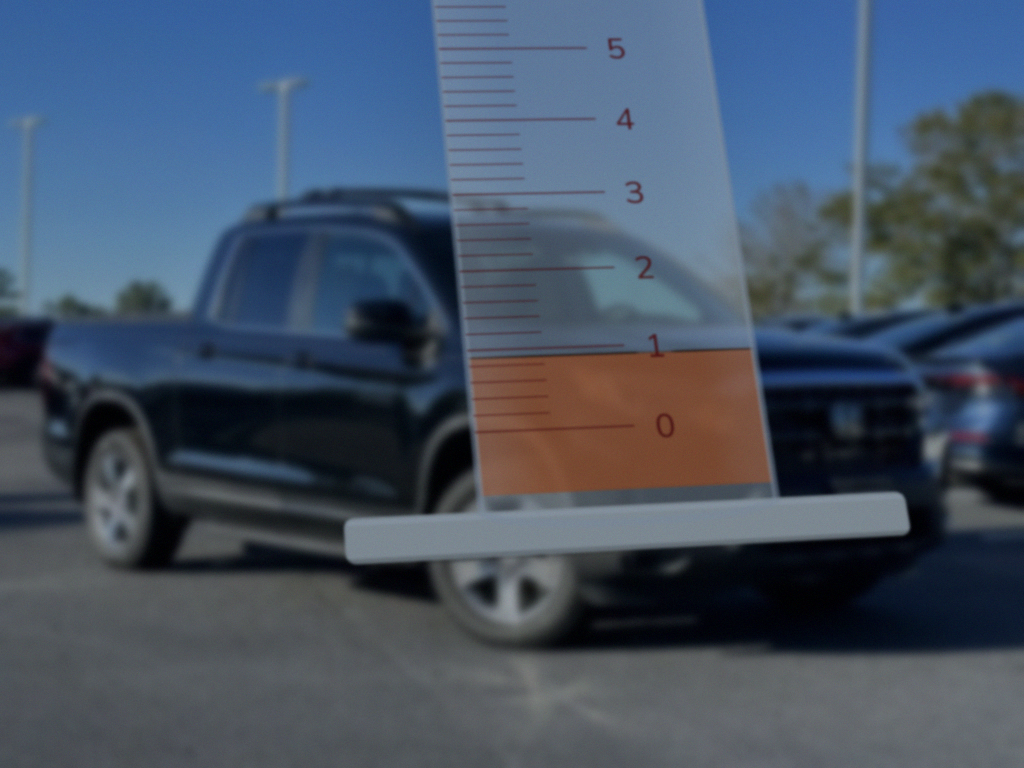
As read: 0.9 (mL)
